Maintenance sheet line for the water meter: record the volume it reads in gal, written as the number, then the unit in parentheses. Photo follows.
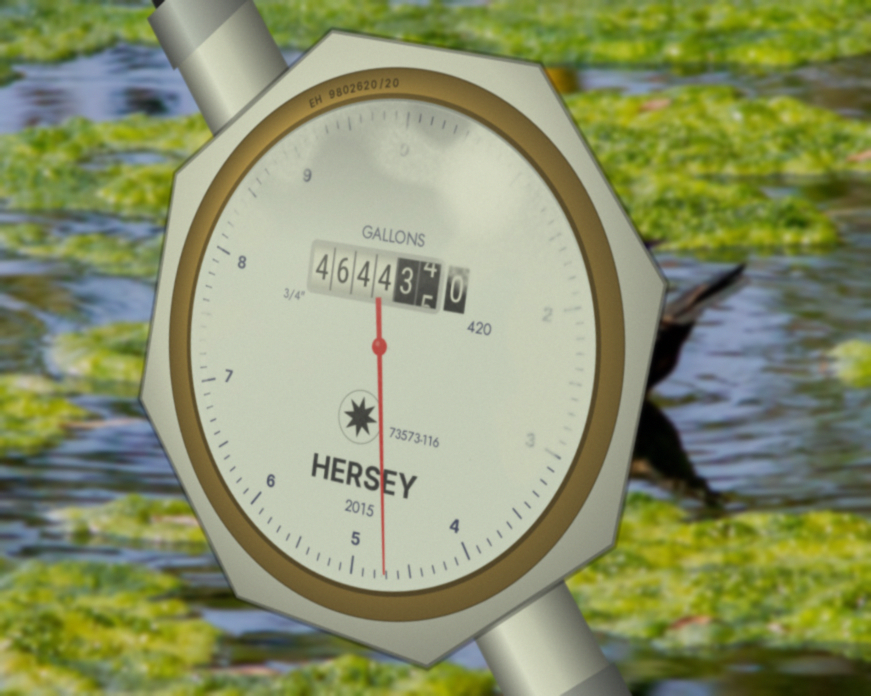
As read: 4644344.7 (gal)
